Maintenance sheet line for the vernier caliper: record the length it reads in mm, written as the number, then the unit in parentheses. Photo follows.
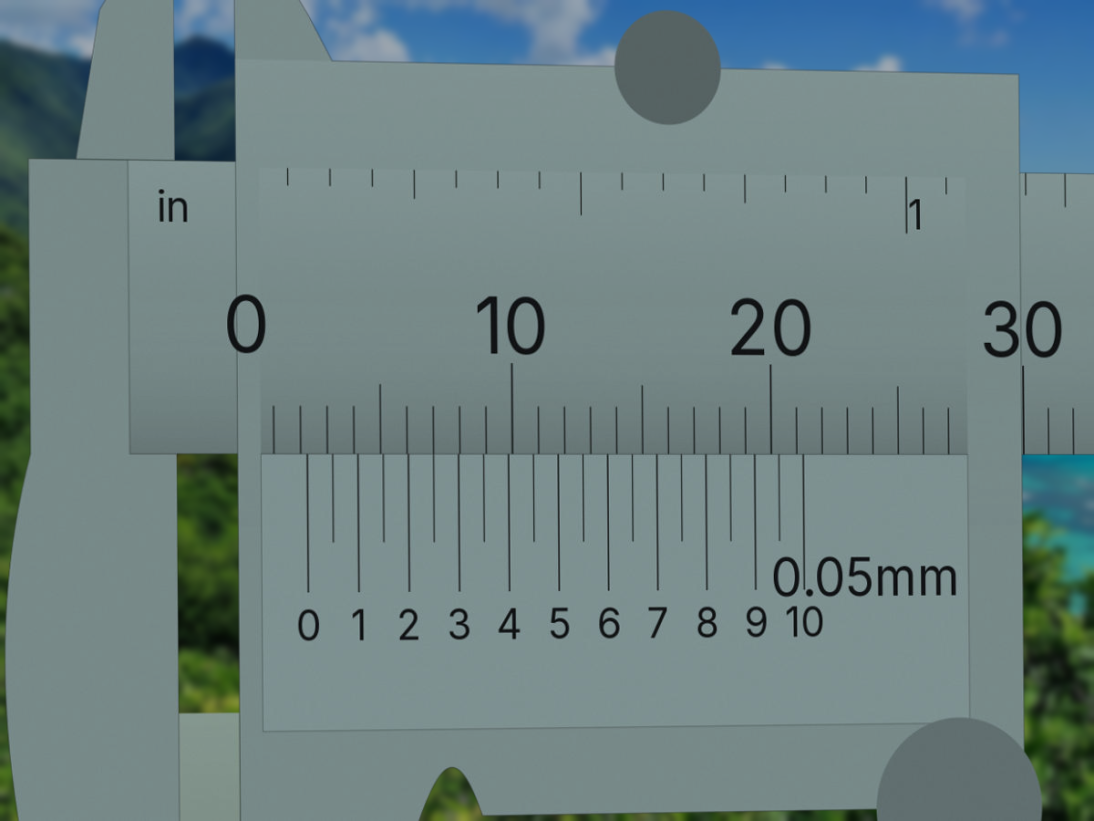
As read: 2.25 (mm)
